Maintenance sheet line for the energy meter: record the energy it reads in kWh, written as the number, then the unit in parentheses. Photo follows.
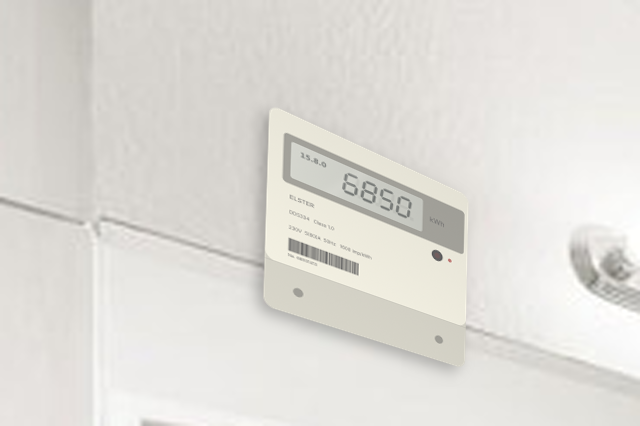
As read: 6850 (kWh)
